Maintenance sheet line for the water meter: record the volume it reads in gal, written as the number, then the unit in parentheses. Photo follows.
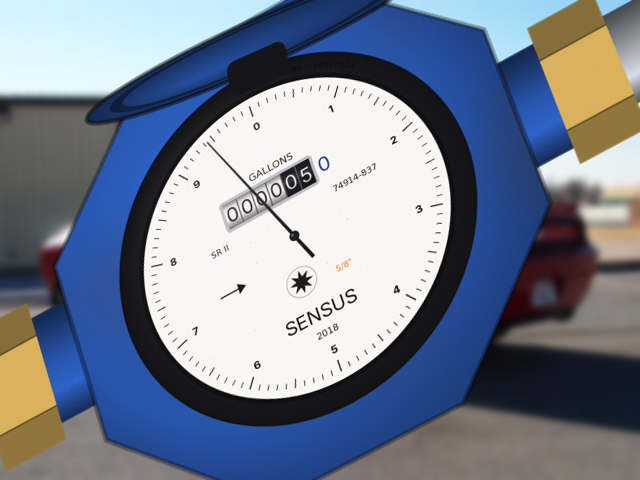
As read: 49.4 (gal)
